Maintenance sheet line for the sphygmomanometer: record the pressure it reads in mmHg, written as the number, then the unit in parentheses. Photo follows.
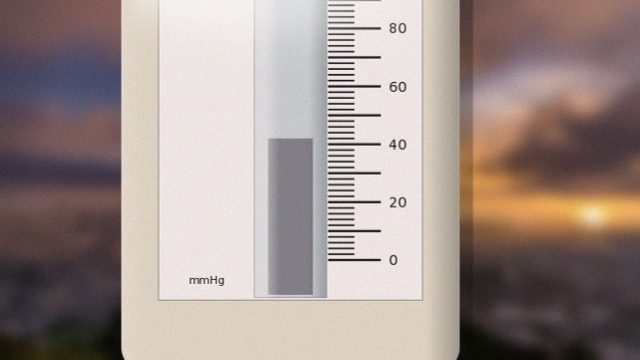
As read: 42 (mmHg)
